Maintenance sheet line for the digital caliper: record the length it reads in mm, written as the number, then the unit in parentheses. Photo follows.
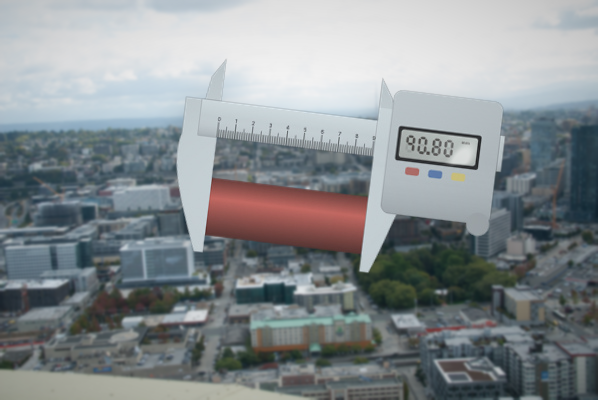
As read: 90.80 (mm)
